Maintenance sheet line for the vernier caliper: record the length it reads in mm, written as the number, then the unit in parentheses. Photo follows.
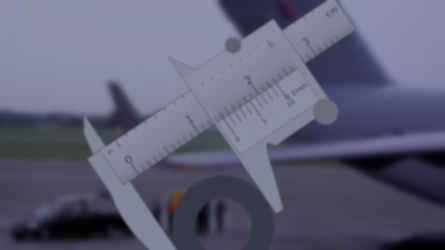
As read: 14.0 (mm)
